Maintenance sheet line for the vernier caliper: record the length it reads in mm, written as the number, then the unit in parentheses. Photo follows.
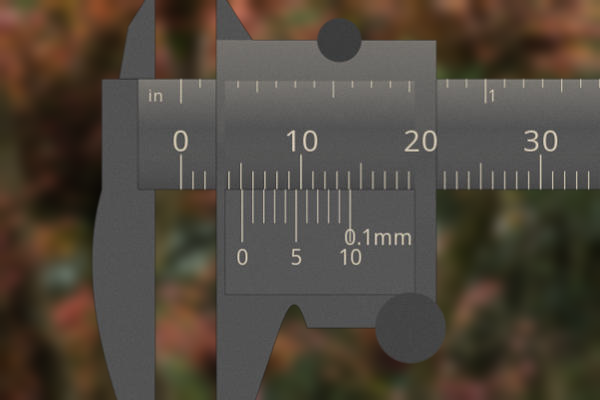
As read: 5.1 (mm)
